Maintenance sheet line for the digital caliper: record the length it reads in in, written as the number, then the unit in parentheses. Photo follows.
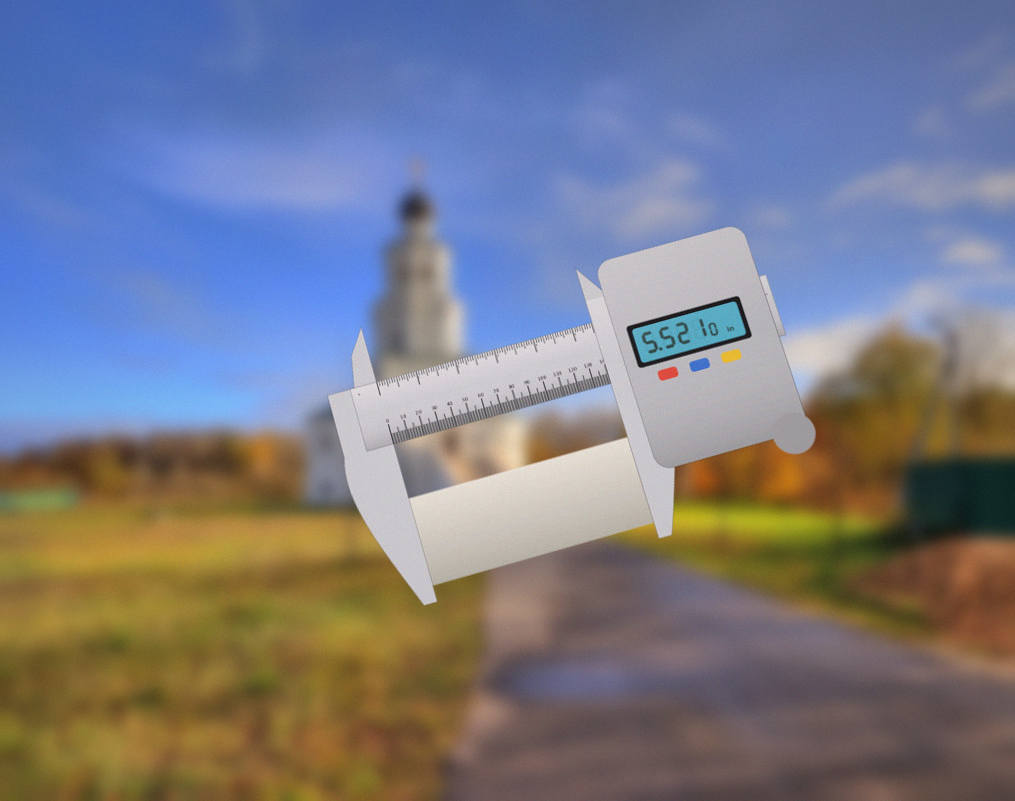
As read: 5.5210 (in)
